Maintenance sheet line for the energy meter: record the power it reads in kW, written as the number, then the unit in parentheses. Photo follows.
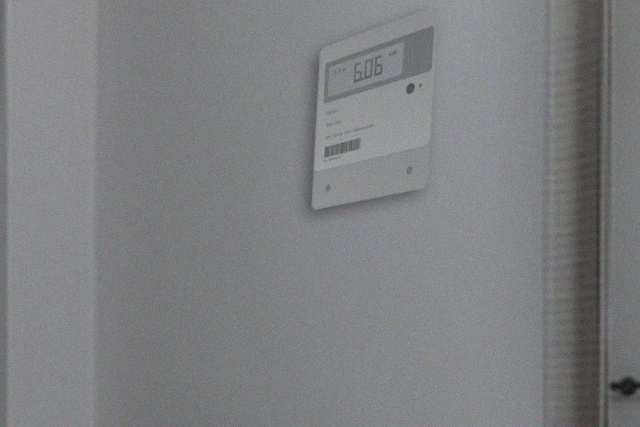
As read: 6.06 (kW)
